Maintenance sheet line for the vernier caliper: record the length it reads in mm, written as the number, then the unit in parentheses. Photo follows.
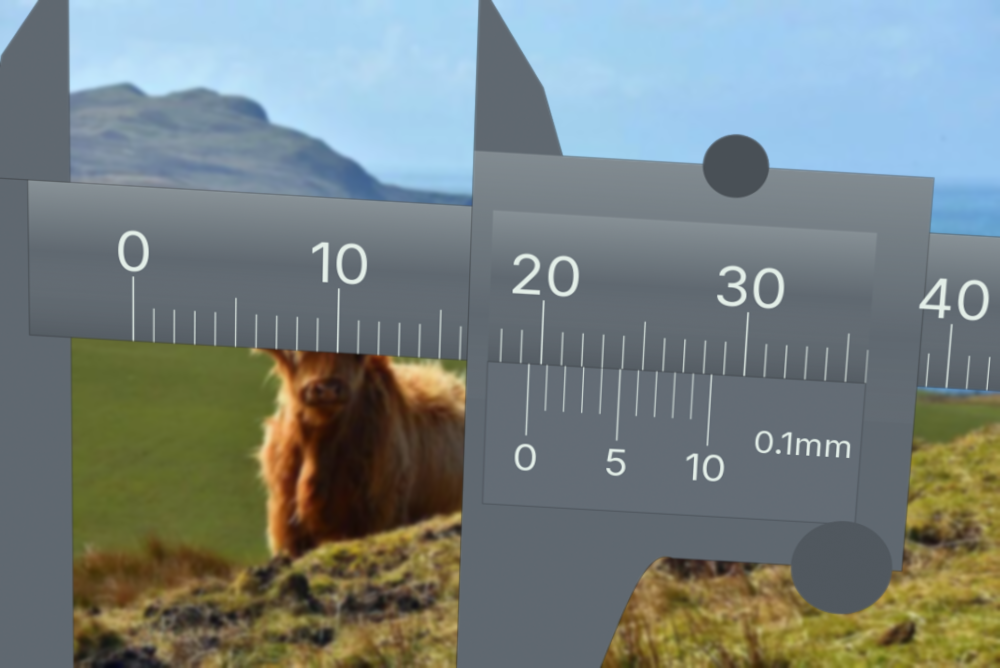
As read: 19.4 (mm)
